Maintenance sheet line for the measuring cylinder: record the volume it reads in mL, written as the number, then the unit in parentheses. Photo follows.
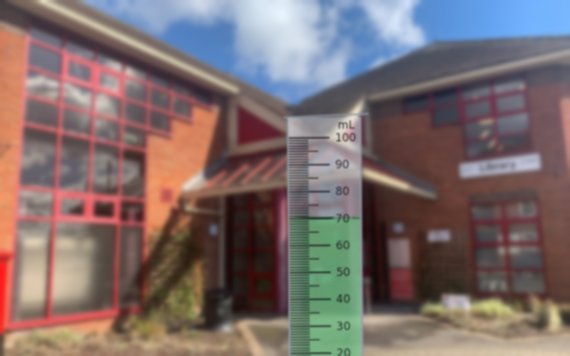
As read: 70 (mL)
